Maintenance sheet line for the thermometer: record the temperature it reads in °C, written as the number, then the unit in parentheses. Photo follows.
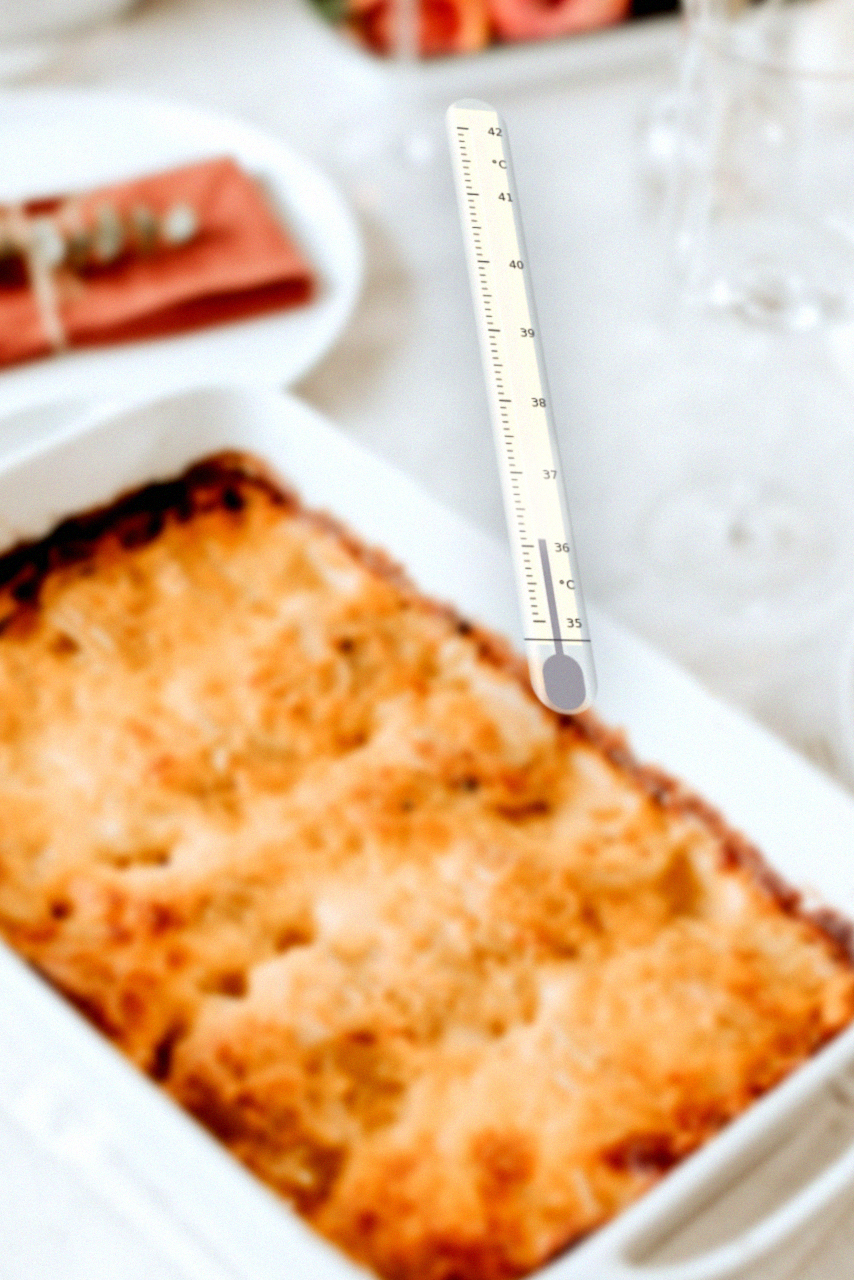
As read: 36.1 (°C)
